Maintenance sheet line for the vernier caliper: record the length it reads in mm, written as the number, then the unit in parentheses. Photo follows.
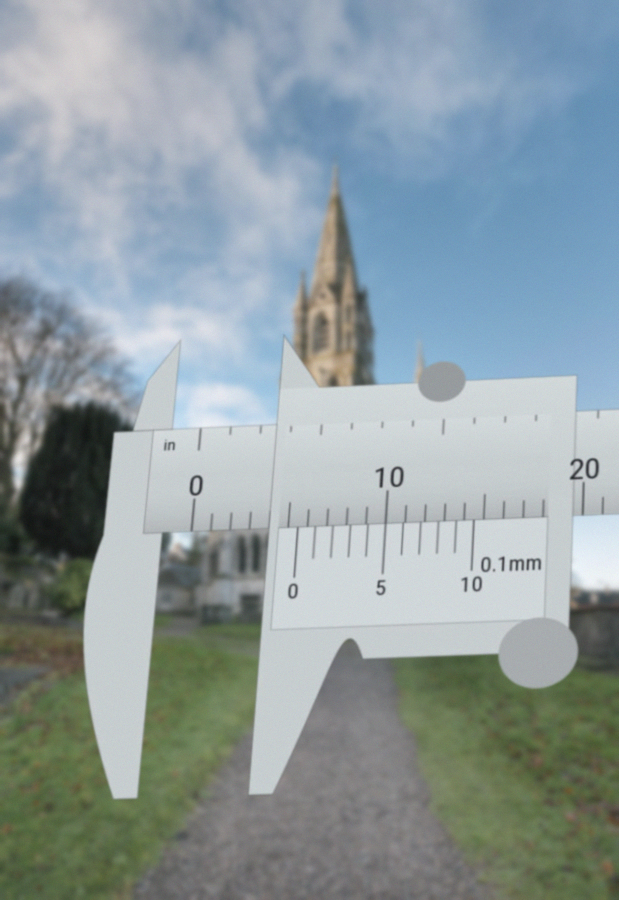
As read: 5.5 (mm)
